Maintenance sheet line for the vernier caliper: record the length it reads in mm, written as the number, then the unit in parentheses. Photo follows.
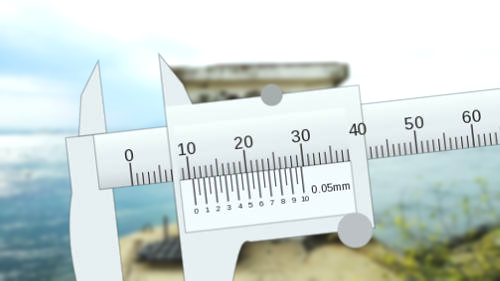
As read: 10.6 (mm)
